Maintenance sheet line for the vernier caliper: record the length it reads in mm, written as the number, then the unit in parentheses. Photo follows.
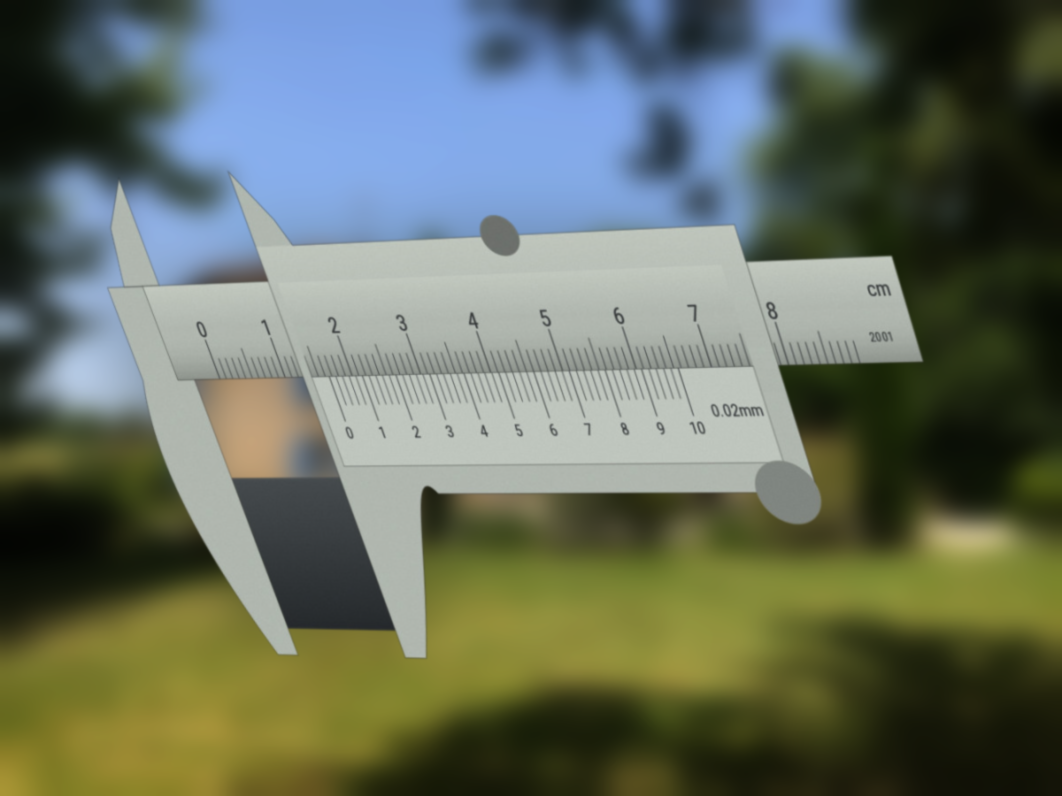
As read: 16.6 (mm)
